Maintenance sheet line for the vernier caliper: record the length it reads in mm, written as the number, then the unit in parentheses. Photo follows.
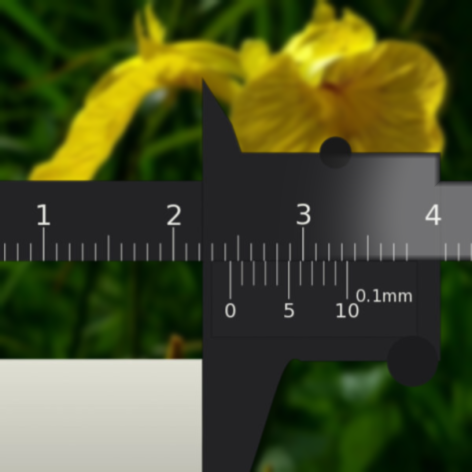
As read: 24.4 (mm)
